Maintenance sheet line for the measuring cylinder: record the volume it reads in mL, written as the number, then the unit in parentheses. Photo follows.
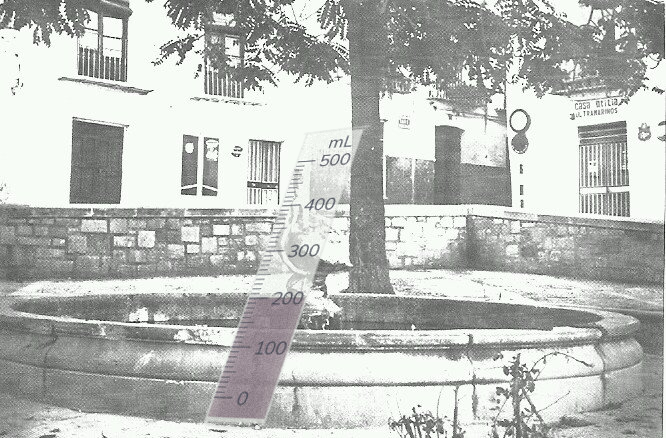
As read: 200 (mL)
